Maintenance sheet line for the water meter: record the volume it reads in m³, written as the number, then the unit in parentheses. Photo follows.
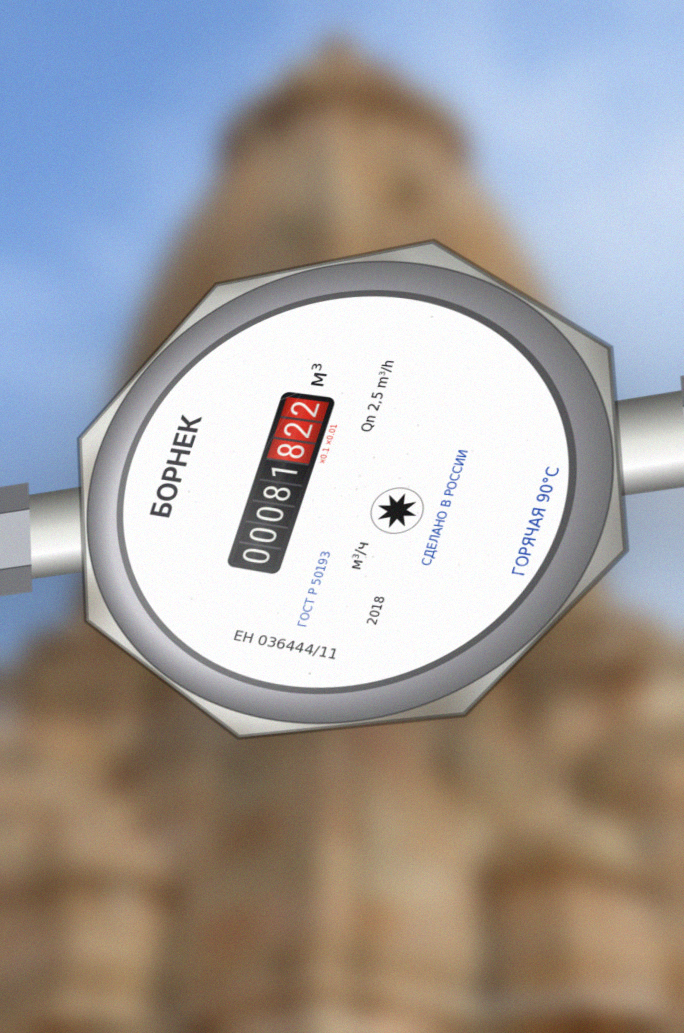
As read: 81.822 (m³)
